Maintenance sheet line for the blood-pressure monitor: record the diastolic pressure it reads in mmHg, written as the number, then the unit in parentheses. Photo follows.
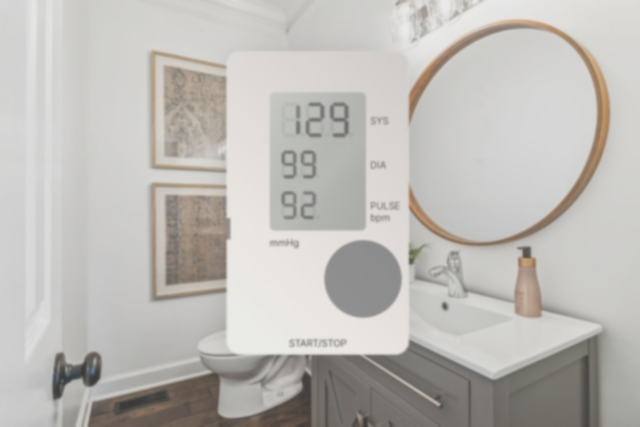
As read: 99 (mmHg)
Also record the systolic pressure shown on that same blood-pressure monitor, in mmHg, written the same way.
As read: 129 (mmHg)
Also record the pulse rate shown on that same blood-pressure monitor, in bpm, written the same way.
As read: 92 (bpm)
